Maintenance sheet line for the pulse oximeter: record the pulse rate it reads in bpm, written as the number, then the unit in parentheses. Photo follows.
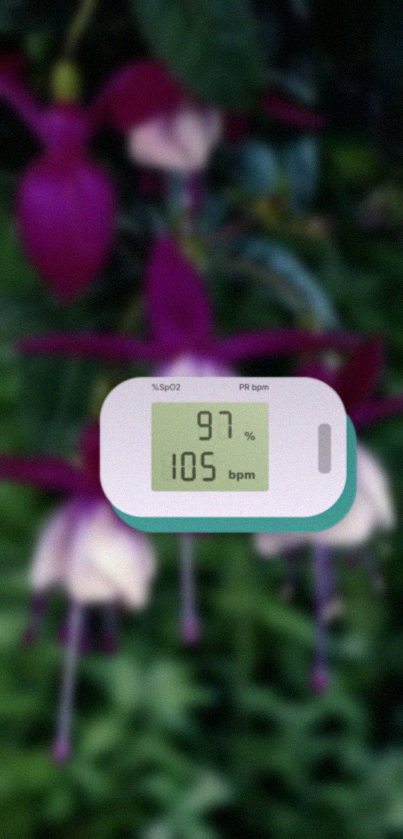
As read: 105 (bpm)
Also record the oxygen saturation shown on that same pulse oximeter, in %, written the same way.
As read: 97 (%)
